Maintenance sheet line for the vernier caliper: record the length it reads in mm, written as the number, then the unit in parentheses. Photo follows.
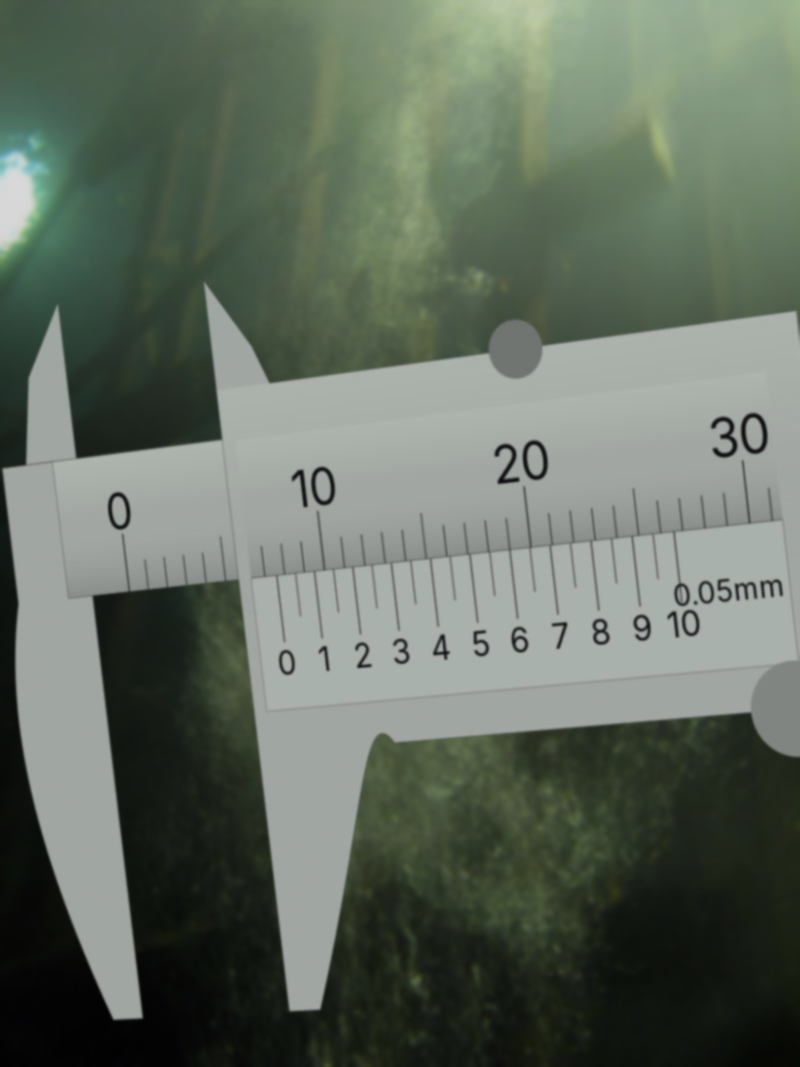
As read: 7.6 (mm)
